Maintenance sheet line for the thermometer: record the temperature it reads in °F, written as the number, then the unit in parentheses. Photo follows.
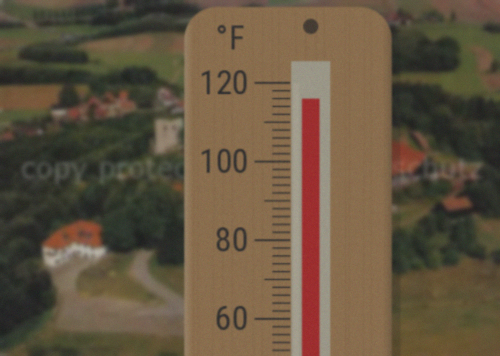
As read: 116 (°F)
